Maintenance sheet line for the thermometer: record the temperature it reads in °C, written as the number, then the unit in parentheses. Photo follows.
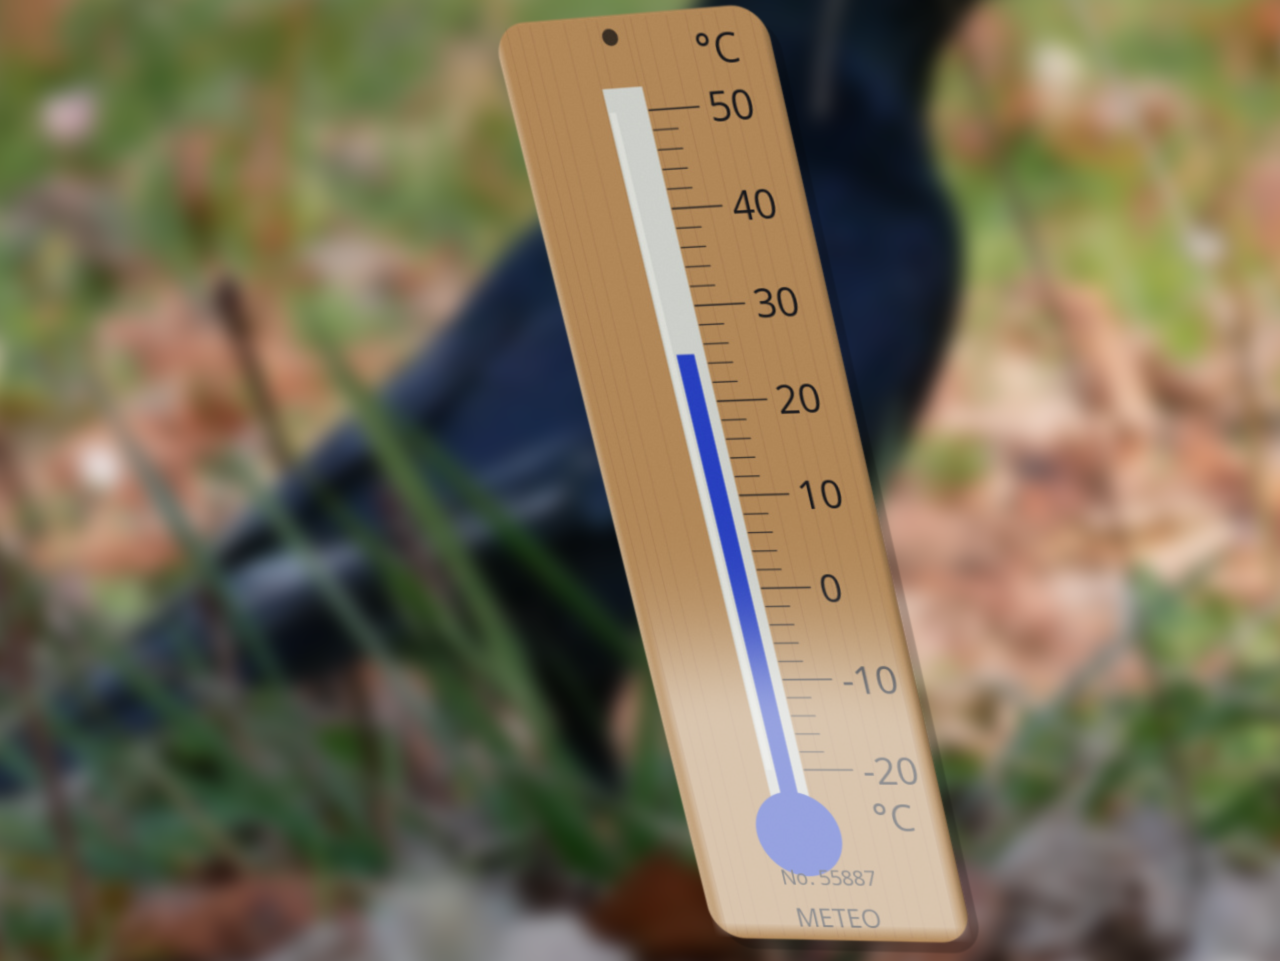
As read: 25 (°C)
